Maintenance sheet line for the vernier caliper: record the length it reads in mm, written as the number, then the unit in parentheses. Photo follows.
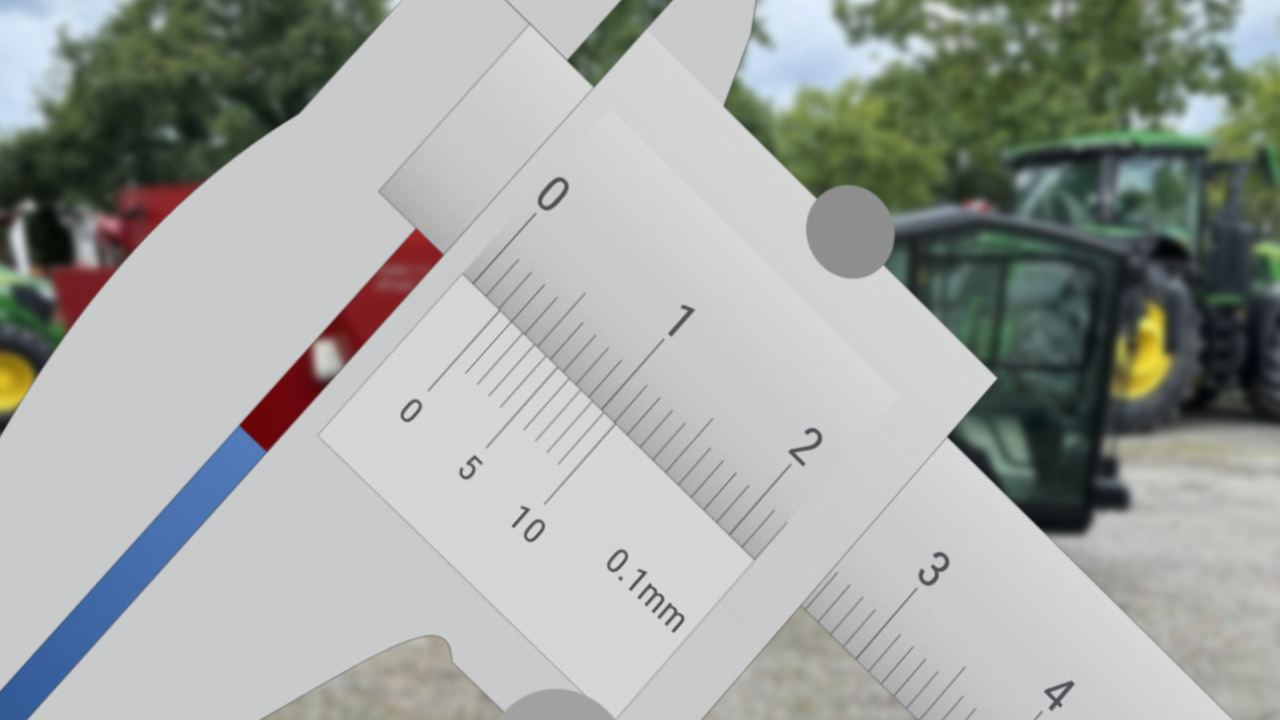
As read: 2.1 (mm)
